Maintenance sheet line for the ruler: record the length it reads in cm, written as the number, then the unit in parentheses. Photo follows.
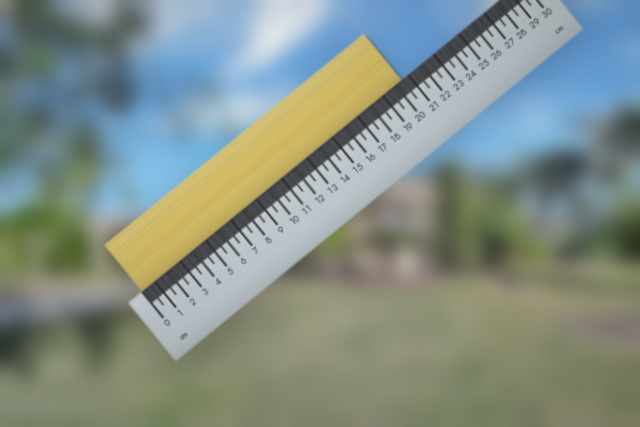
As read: 20.5 (cm)
